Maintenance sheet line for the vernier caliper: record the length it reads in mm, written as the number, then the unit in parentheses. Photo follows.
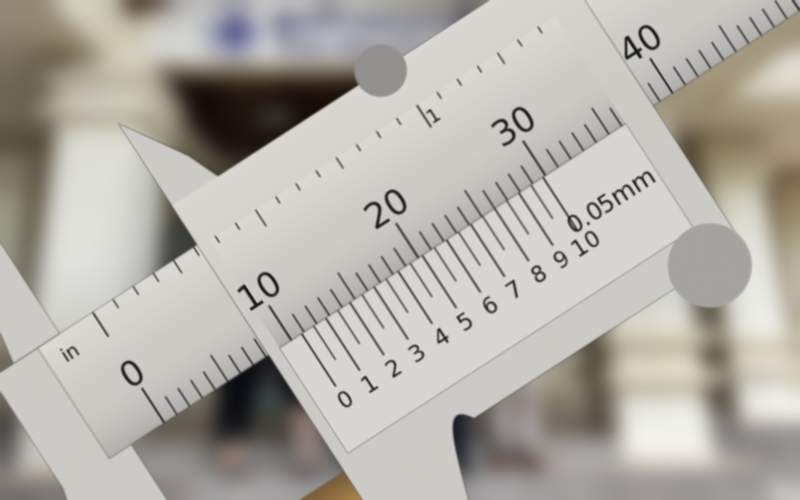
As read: 10.8 (mm)
